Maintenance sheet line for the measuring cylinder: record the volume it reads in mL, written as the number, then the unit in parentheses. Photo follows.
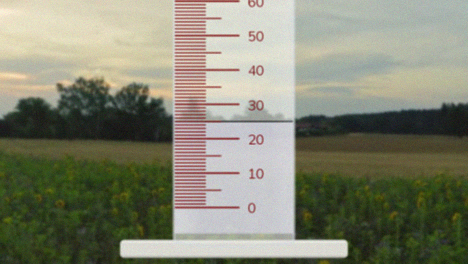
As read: 25 (mL)
